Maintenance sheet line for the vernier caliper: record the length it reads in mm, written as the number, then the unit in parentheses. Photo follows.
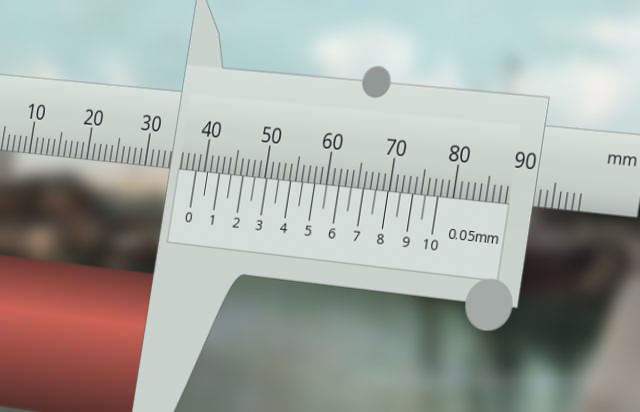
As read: 38.6 (mm)
